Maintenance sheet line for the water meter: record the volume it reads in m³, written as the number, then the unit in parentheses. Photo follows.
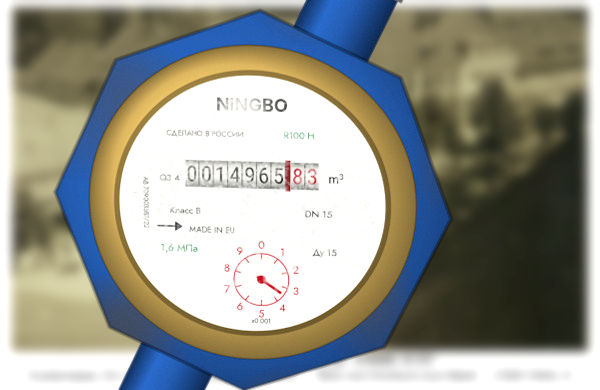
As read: 14965.833 (m³)
